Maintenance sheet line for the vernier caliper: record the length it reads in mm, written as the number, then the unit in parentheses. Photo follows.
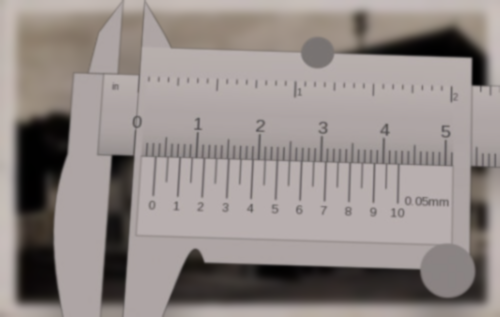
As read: 3.5 (mm)
